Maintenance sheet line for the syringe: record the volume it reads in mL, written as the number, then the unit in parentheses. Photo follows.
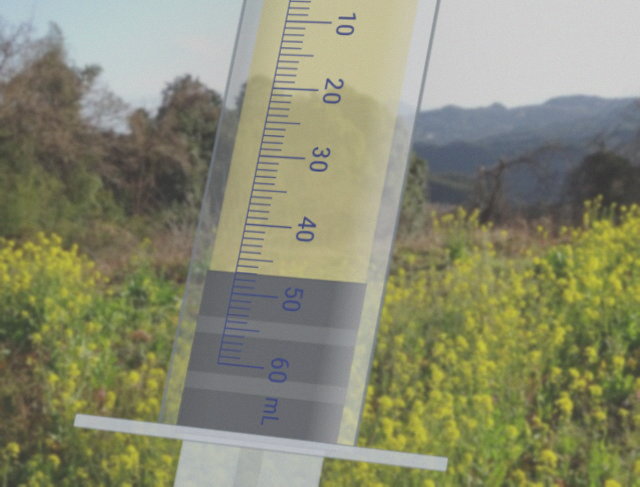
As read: 47 (mL)
